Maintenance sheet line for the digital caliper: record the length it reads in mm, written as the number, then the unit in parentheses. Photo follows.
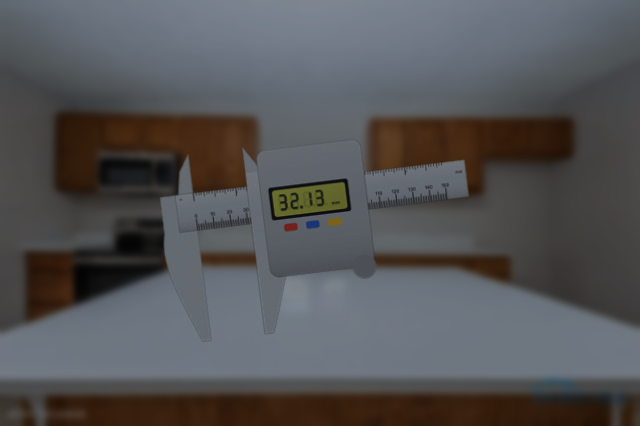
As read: 32.13 (mm)
